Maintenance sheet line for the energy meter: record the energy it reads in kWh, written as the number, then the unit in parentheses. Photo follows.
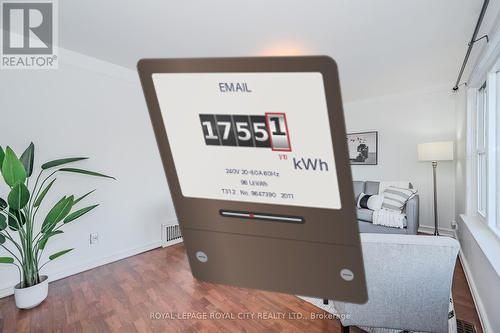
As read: 1755.1 (kWh)
